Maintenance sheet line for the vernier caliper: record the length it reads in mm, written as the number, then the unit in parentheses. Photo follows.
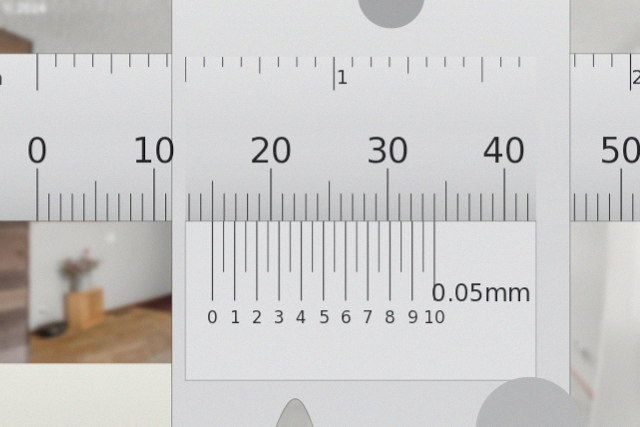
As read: 15.0 (mm)
